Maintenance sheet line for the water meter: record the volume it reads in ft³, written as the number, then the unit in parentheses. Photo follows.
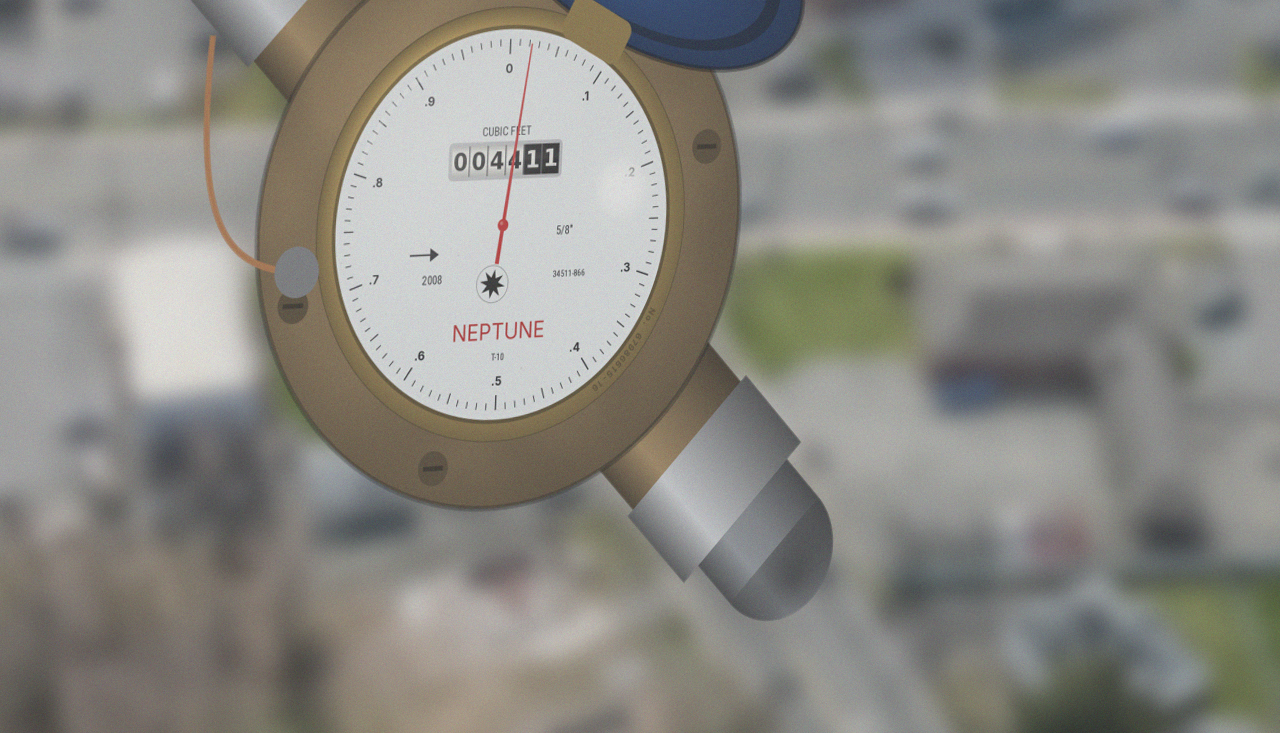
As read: 4411.02 (ft³)
